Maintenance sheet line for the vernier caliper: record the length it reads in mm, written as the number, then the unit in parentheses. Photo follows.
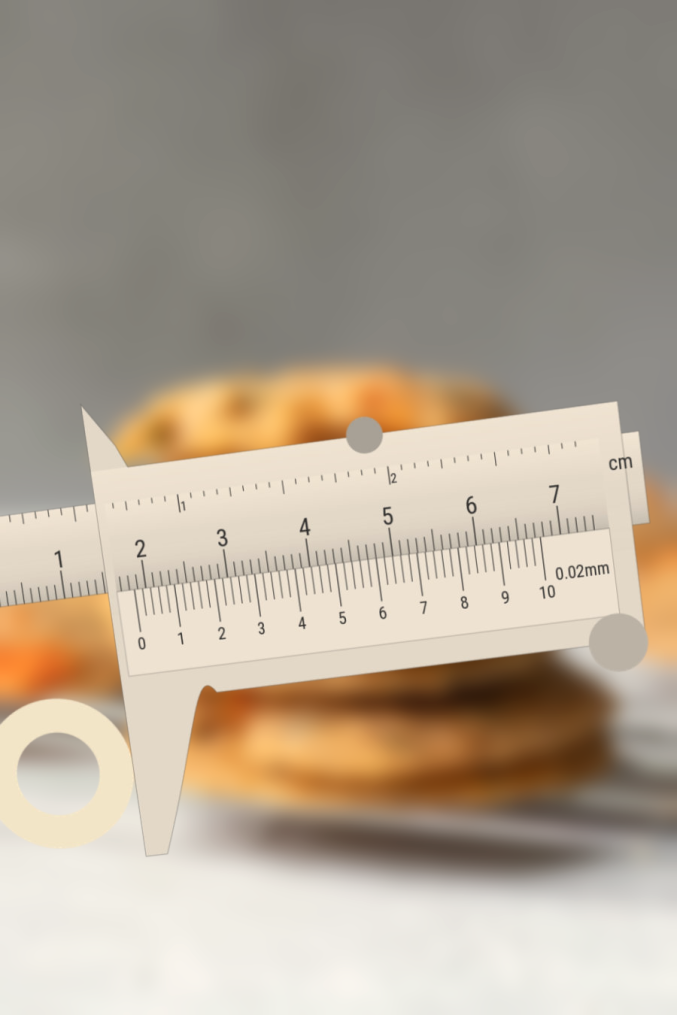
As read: 18.6 (mm)
